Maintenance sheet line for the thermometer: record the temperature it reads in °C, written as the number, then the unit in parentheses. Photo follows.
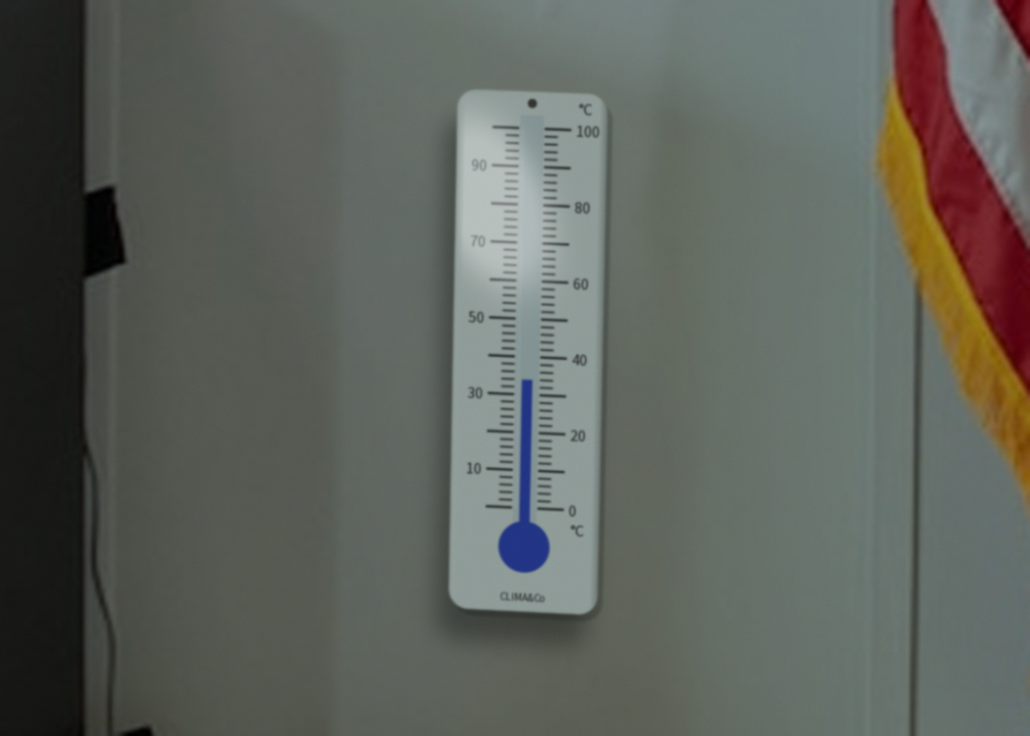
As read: 34 (°C)
